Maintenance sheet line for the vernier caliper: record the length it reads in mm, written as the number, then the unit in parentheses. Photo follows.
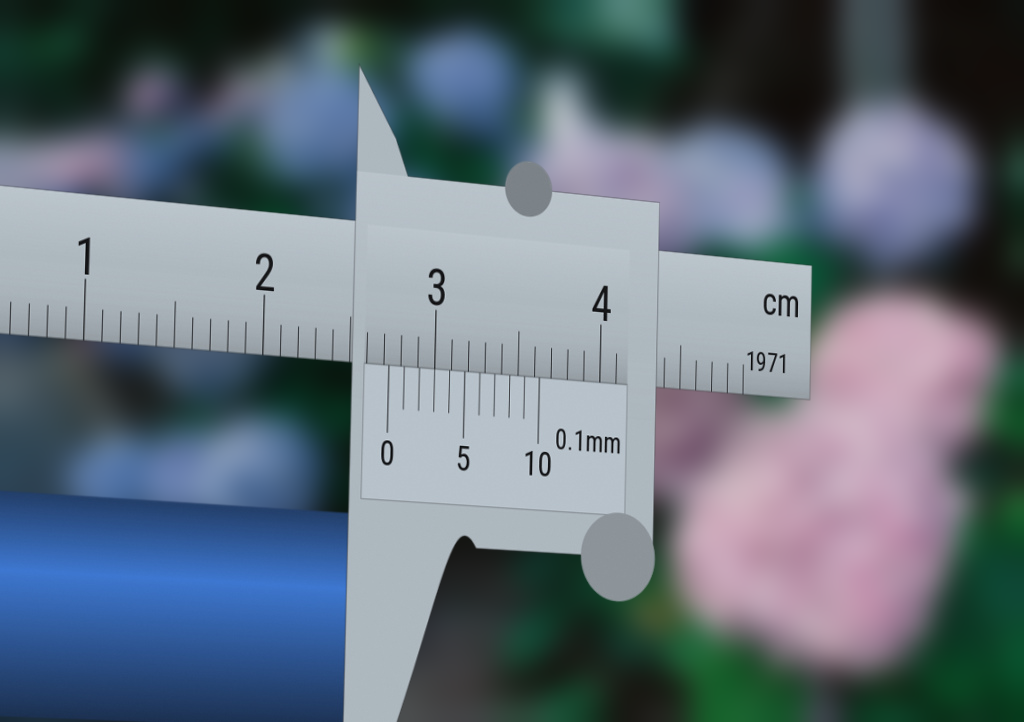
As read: 27.3 (mm)
